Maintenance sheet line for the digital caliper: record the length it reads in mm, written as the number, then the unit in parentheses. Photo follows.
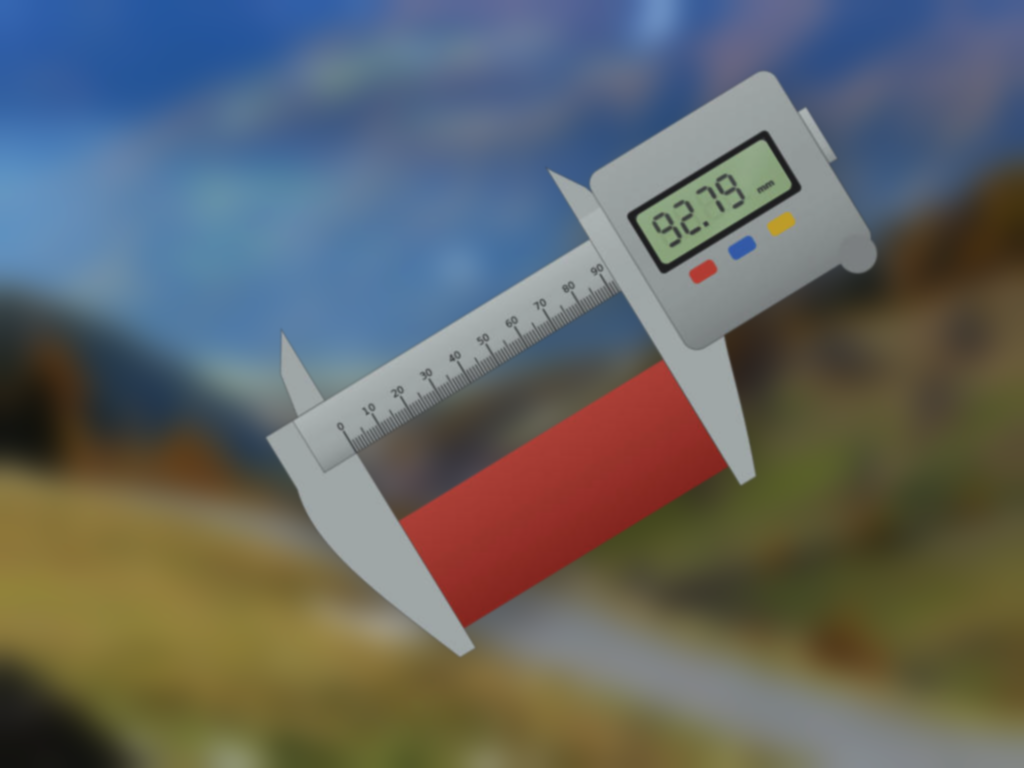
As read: 92.79 (mm)
